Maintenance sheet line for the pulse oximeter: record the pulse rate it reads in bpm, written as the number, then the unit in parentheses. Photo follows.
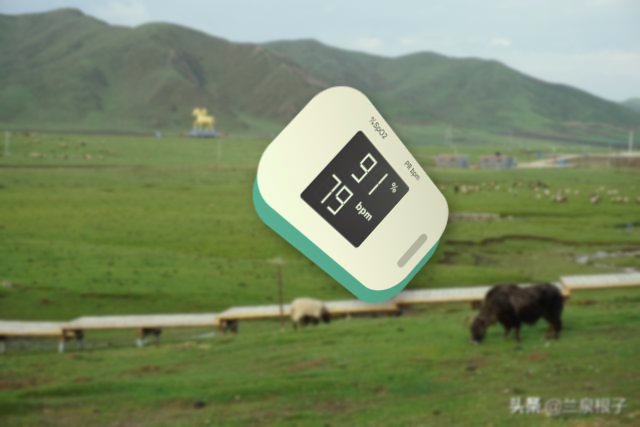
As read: 79 (bpm)
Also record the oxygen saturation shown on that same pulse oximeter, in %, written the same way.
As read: 91 (%)
